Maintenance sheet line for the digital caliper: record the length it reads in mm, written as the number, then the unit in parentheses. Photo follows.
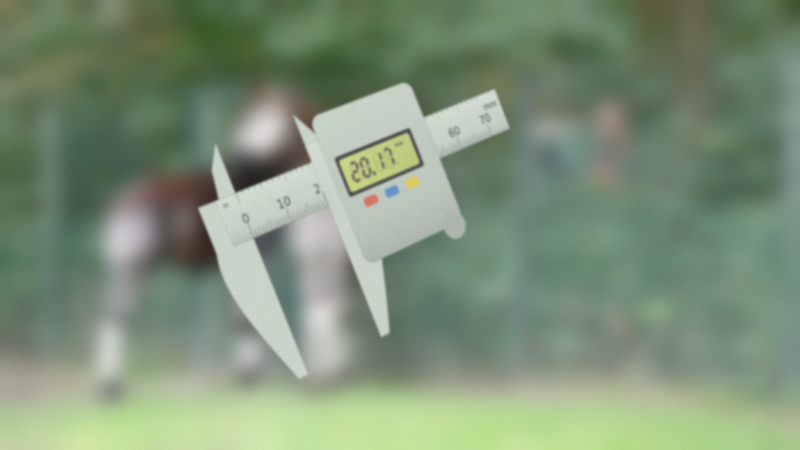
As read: 20.17 (mm)
